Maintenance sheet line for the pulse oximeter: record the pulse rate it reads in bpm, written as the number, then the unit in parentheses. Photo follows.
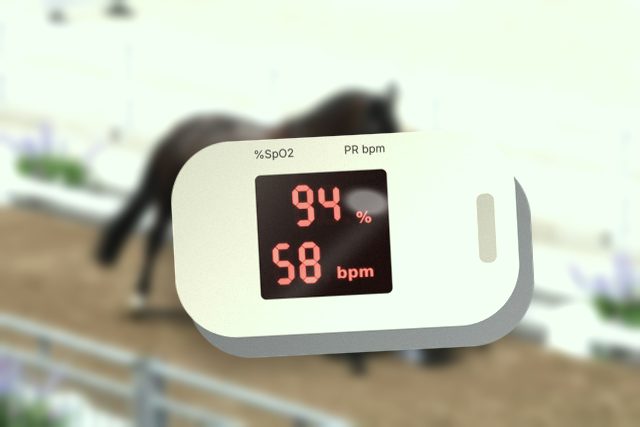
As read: 58 (bpm)
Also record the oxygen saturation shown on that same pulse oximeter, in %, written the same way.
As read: 94 (%)
